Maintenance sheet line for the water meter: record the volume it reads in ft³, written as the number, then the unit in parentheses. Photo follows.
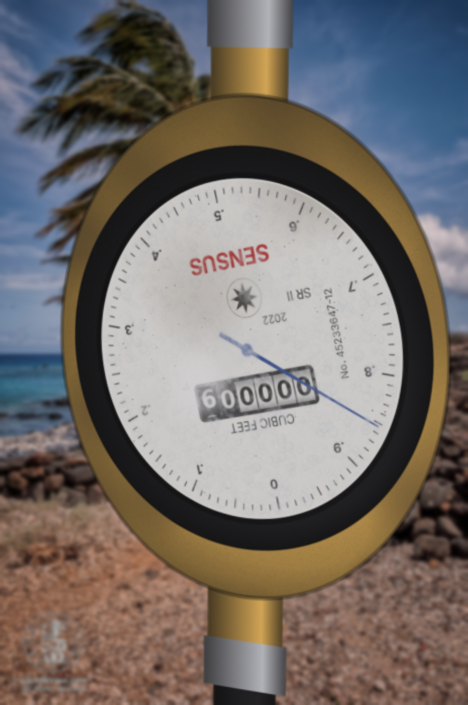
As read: 8.85 (ft³)
